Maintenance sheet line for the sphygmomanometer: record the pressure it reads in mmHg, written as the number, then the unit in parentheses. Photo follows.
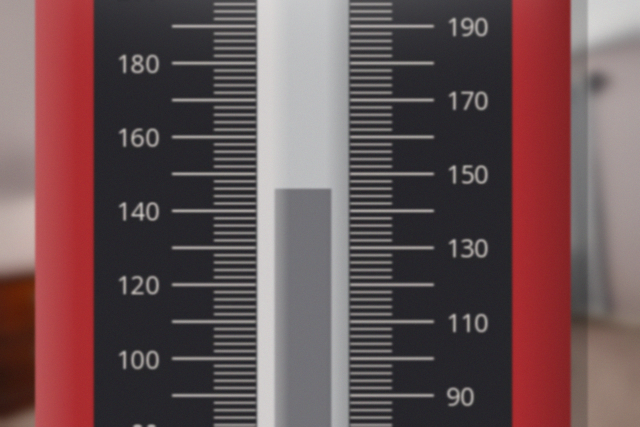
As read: 146 (mmHg)
